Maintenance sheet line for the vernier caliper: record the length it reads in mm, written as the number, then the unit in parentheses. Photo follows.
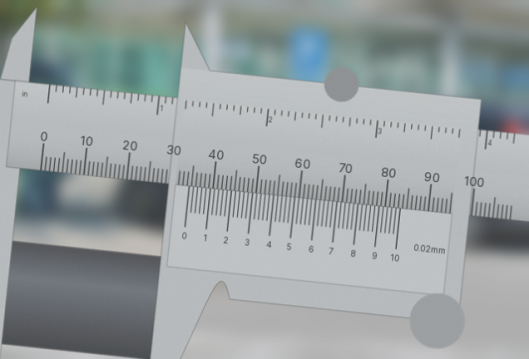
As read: 34.5 (mm)
